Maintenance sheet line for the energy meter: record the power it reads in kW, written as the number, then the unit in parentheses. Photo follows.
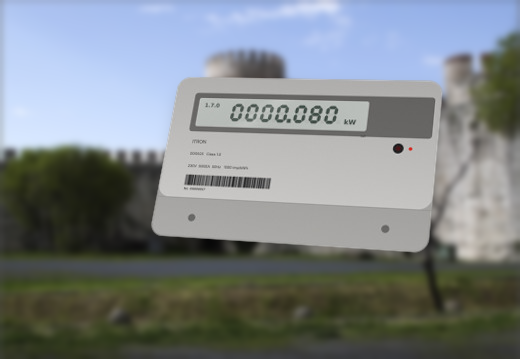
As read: 0.080 (kW)
